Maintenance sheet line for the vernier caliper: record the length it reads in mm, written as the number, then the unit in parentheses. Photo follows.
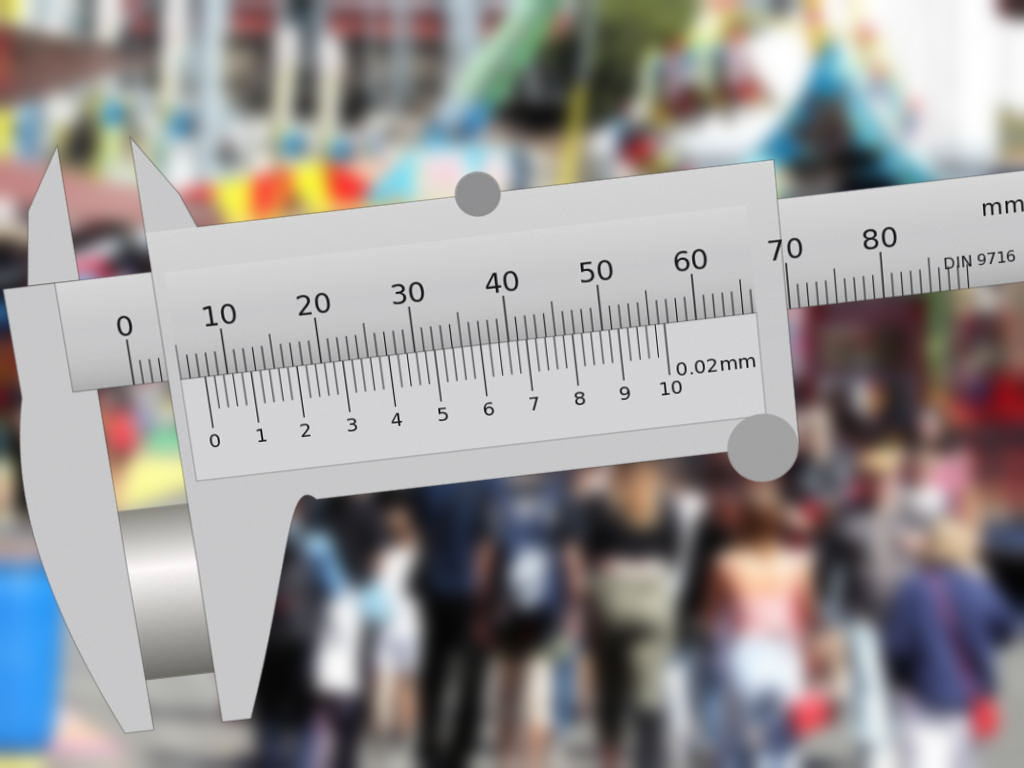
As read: 7.6 (mm)
